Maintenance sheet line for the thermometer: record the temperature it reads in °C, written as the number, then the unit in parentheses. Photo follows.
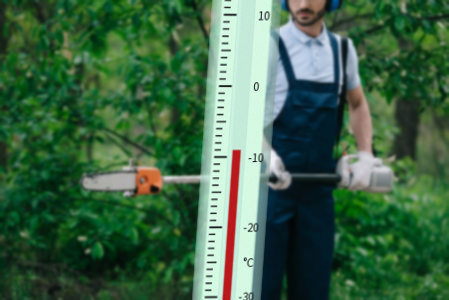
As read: -9 (°C)
